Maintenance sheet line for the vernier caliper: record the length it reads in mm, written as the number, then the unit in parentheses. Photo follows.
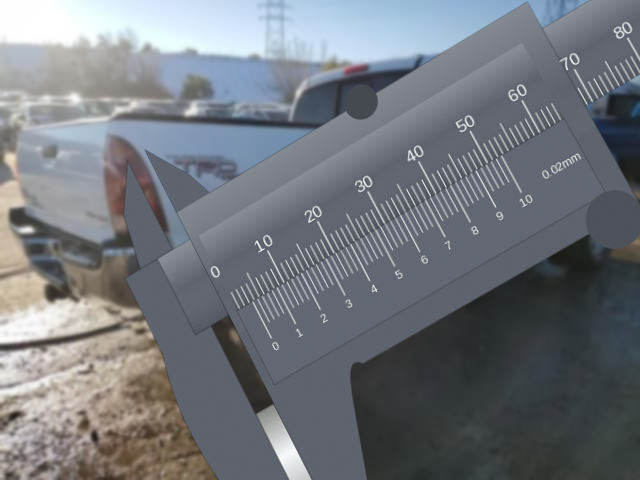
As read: 3.6 (mm)
